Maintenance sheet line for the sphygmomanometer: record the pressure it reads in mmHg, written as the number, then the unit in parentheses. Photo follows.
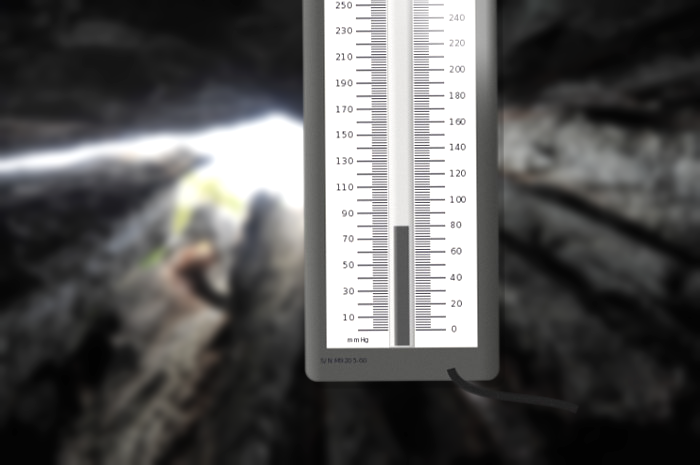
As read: 80 (mmHg)
